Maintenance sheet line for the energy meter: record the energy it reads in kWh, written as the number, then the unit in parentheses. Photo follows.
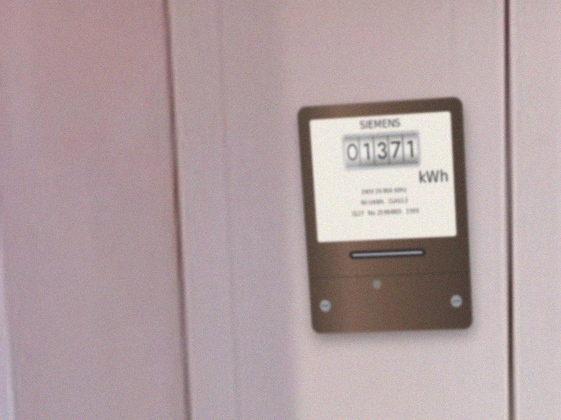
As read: 1371 (kWh)
